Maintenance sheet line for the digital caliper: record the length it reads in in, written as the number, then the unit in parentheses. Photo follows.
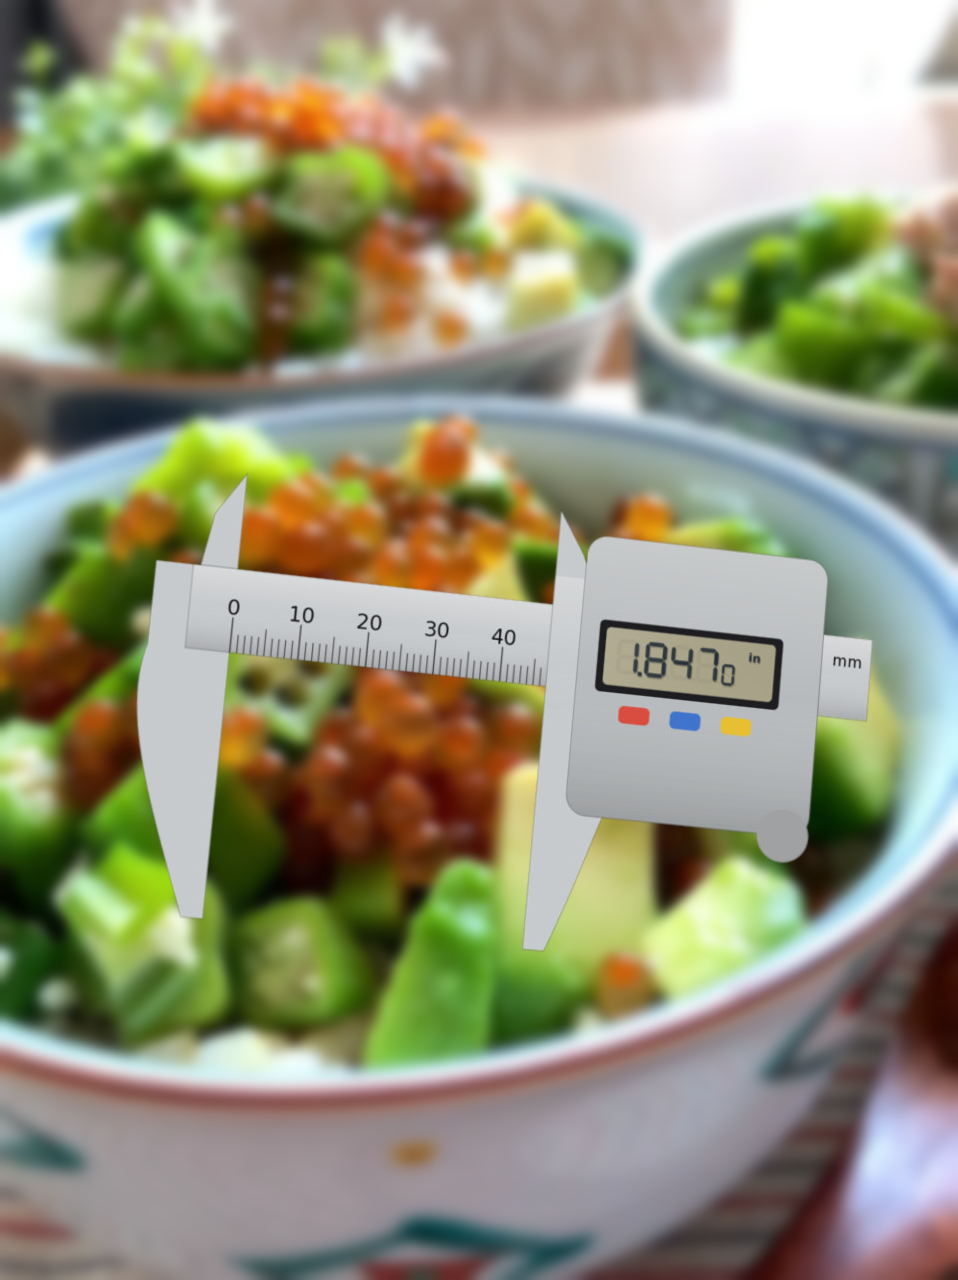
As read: 1.8470 (in)
